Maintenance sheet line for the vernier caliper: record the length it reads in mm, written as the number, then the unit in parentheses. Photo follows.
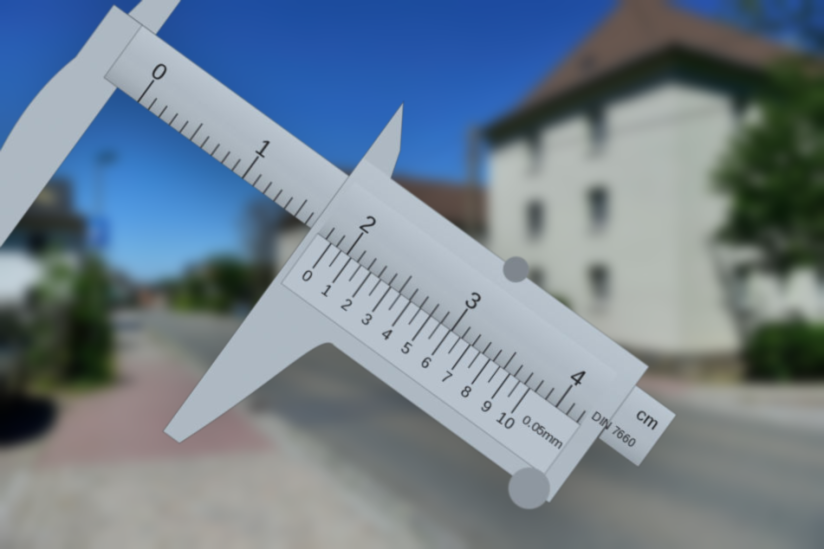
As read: 18.5 (mm)
